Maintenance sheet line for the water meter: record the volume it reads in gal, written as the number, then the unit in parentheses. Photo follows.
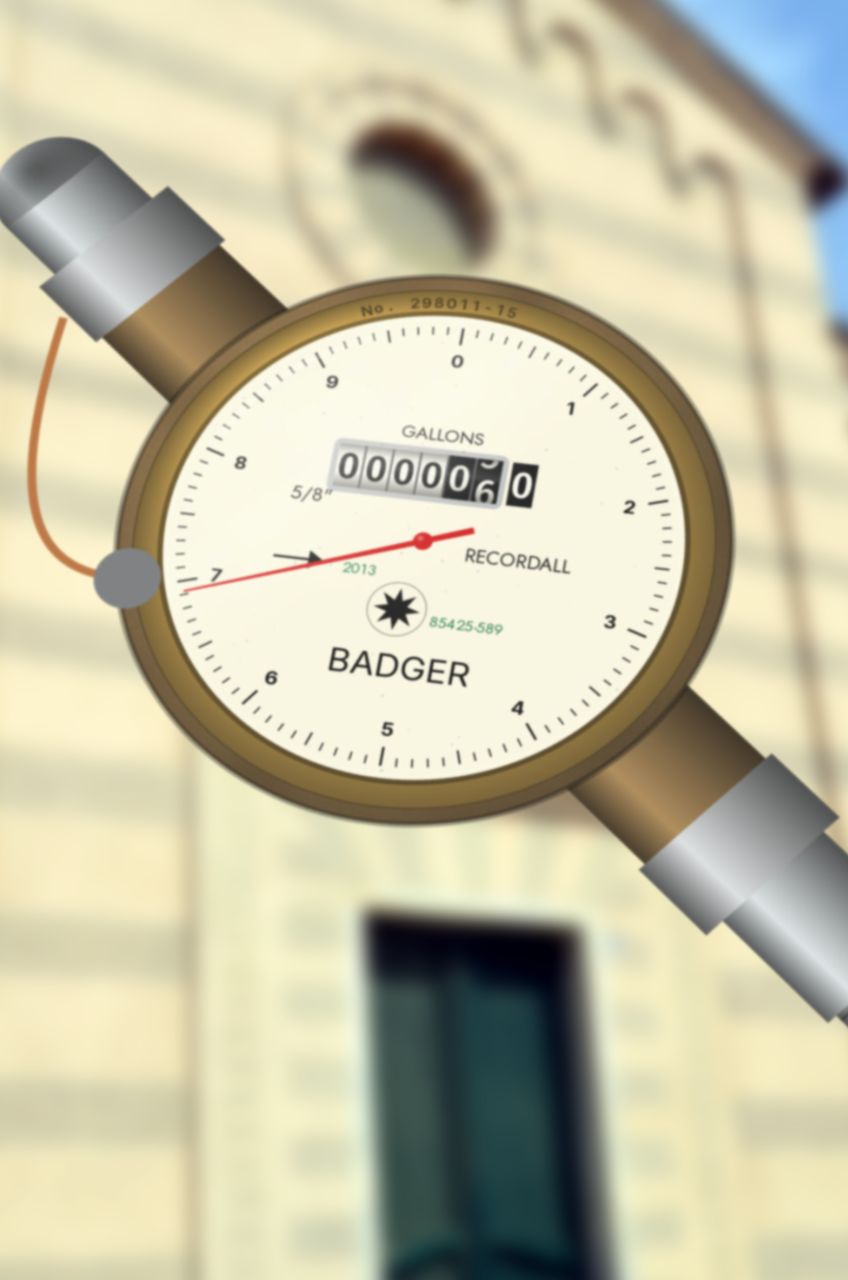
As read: 56.9 (gal)
